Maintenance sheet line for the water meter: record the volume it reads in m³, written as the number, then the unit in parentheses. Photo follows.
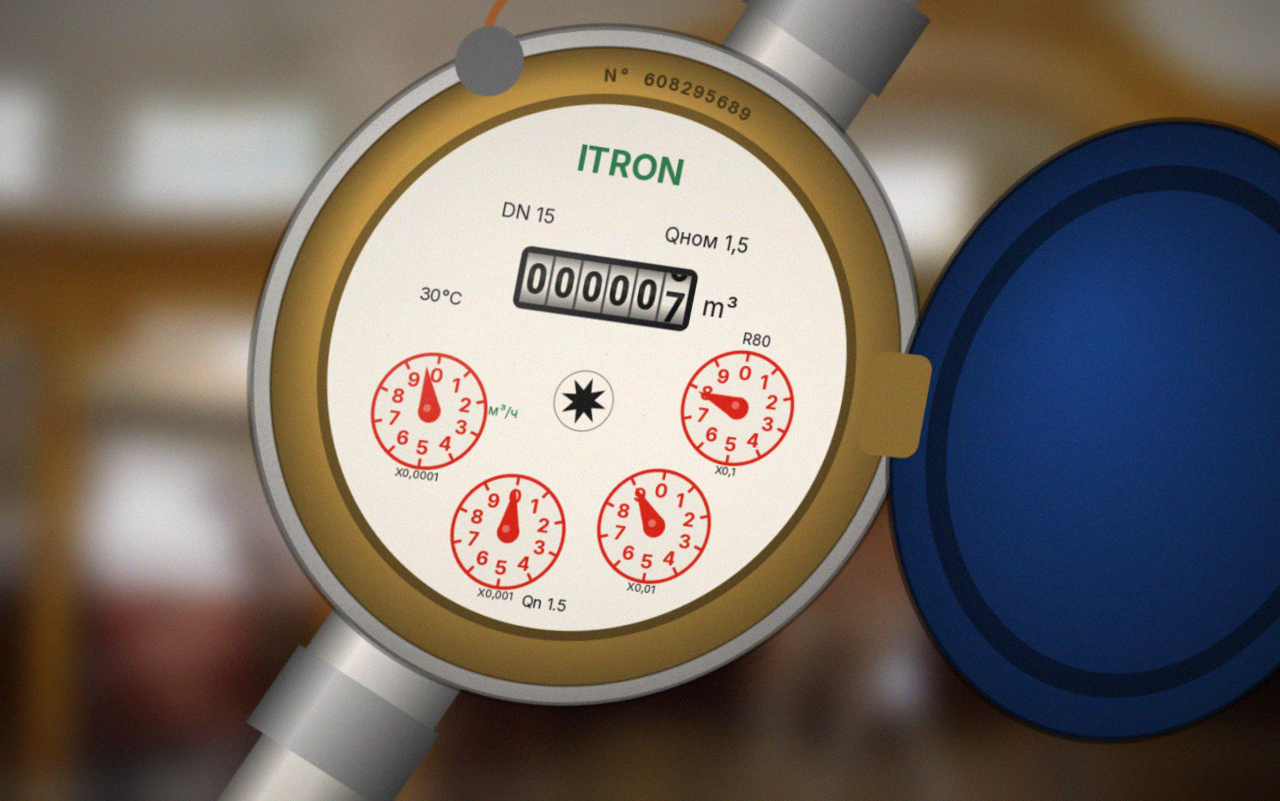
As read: 6.7899 (m³)
